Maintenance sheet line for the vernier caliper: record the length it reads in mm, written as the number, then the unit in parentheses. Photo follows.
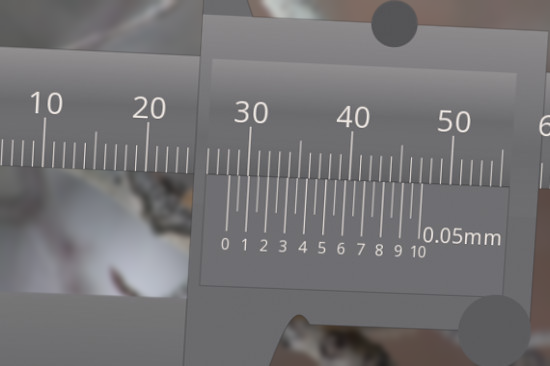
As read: 28.2 (mm)
